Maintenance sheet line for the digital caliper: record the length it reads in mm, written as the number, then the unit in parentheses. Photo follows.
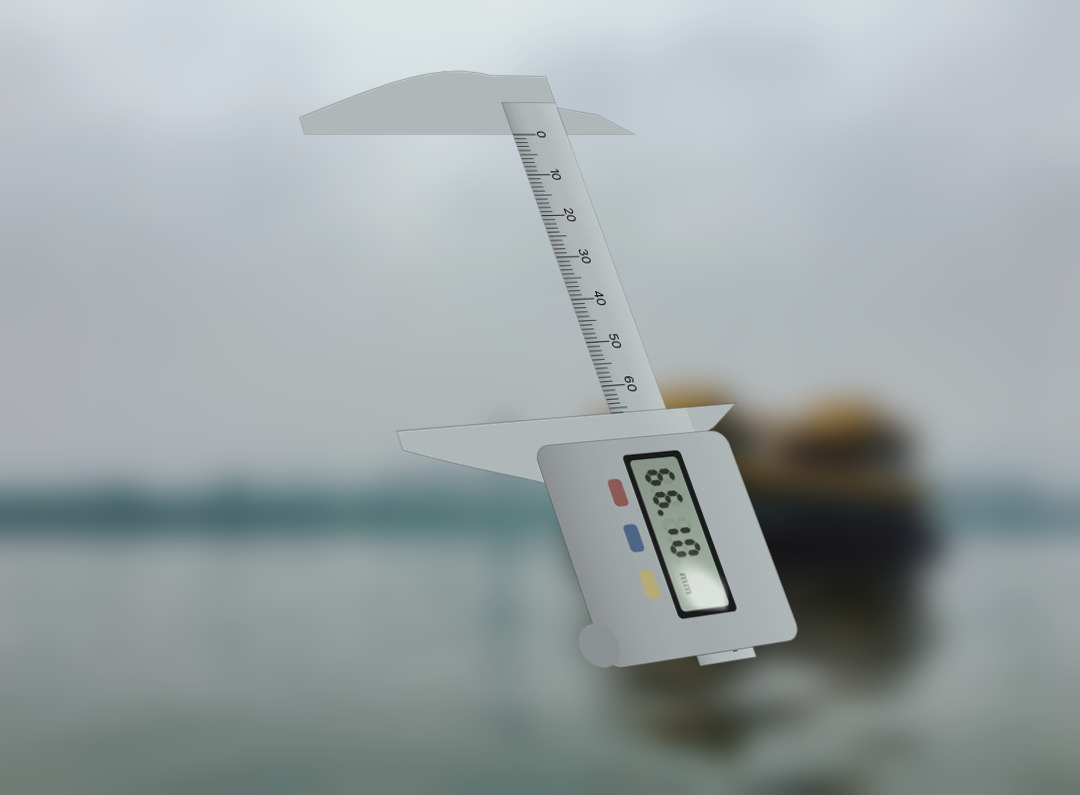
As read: 66.10 (mm)
